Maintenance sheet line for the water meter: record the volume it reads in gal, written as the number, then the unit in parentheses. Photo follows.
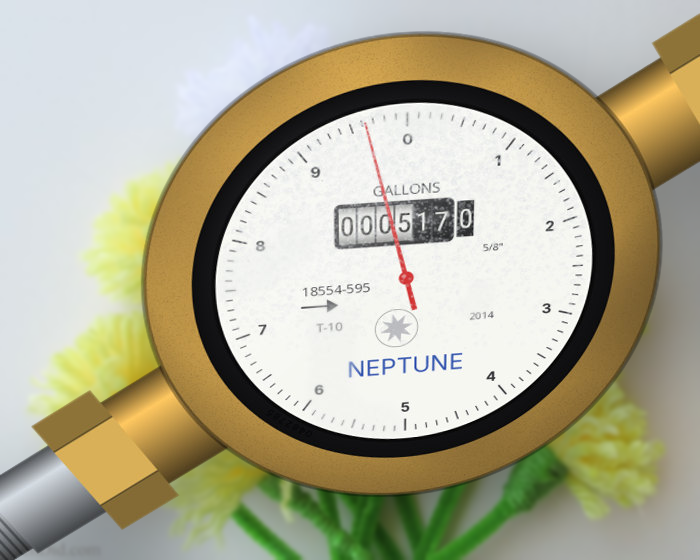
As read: 5169.6 (gal)
